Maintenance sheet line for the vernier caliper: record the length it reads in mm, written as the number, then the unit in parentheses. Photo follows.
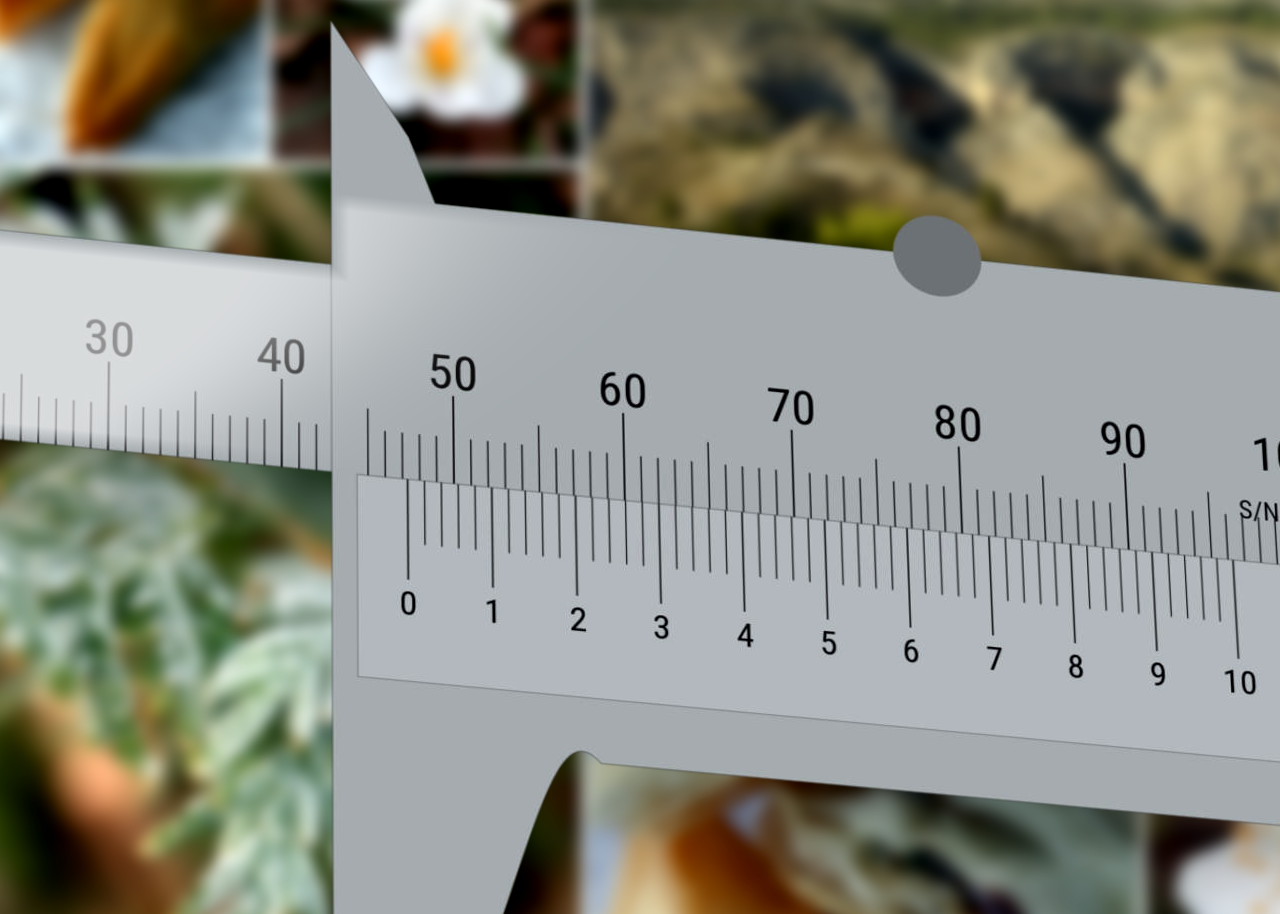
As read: 47.3 (mm)
